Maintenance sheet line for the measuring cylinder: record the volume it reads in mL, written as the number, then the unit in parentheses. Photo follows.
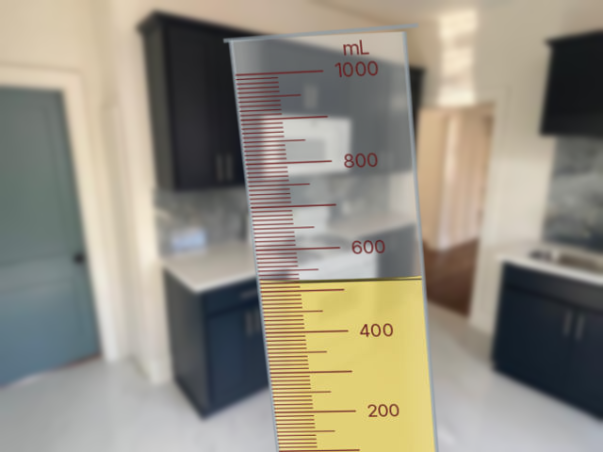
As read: 520 (mL)
